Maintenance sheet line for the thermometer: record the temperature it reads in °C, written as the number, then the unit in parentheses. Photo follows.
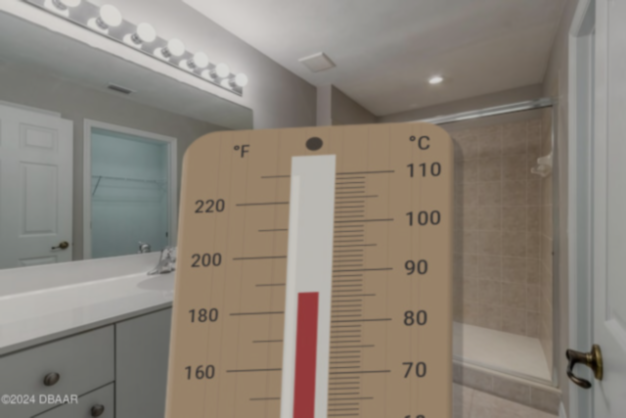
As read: 86 (°C)
